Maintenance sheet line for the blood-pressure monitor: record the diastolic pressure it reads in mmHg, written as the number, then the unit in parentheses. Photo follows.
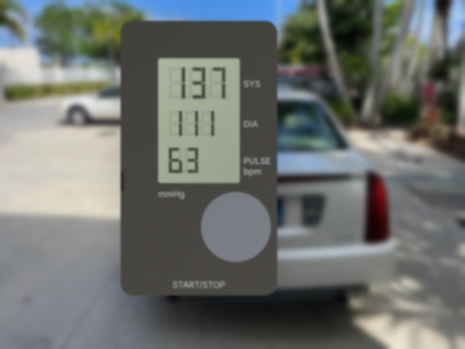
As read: 111 (mmHg)
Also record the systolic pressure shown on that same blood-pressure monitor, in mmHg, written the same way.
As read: 137 (mmHg)
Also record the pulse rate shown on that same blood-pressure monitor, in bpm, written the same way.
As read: 63 (bpm)
